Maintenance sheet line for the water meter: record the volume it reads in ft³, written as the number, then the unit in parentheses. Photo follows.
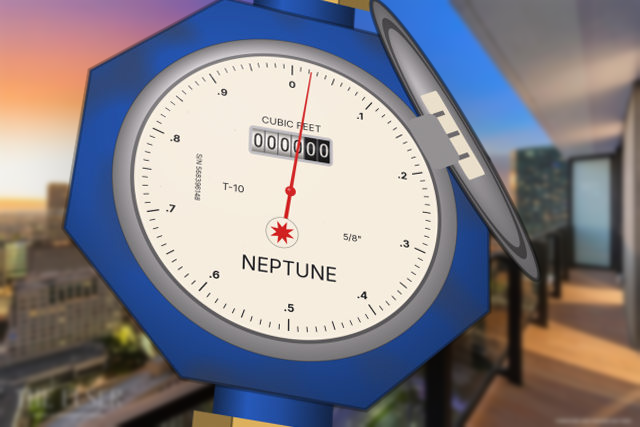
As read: 0.02 (ft³)
